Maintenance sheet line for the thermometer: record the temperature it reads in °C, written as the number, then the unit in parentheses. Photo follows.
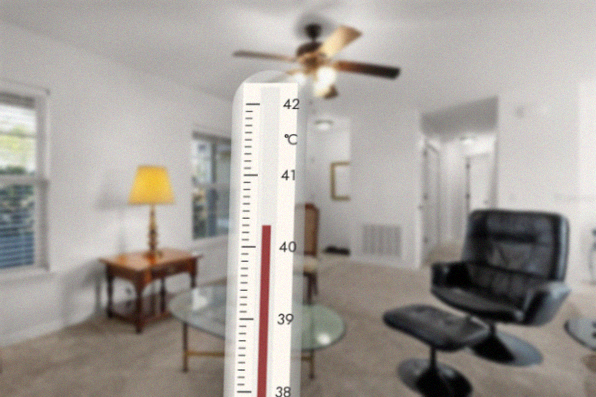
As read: 40.3 (°C)
